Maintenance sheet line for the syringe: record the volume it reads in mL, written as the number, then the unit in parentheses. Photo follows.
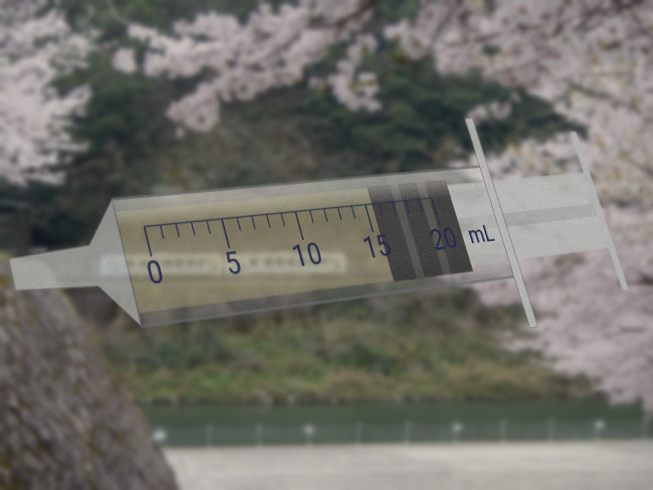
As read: 15.5 (mL)
